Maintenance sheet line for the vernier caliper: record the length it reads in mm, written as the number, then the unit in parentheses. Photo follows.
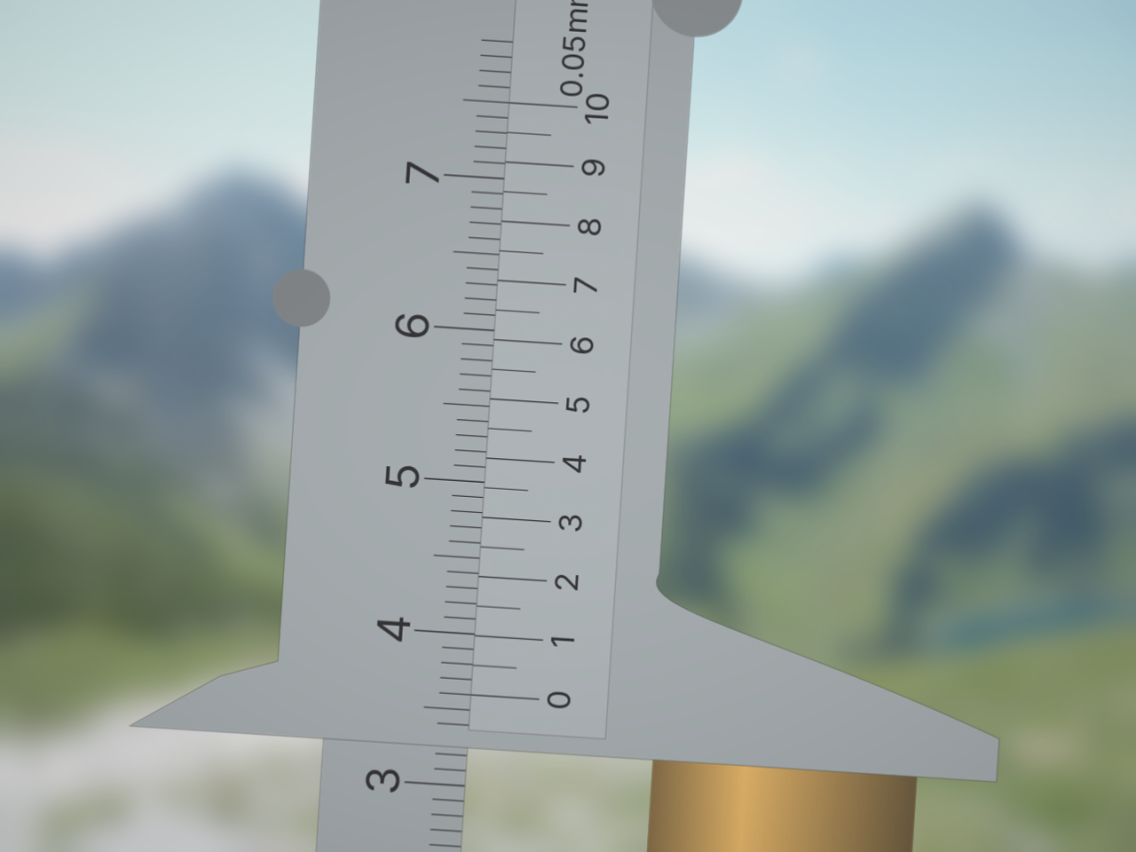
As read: 36.0 (mm)
